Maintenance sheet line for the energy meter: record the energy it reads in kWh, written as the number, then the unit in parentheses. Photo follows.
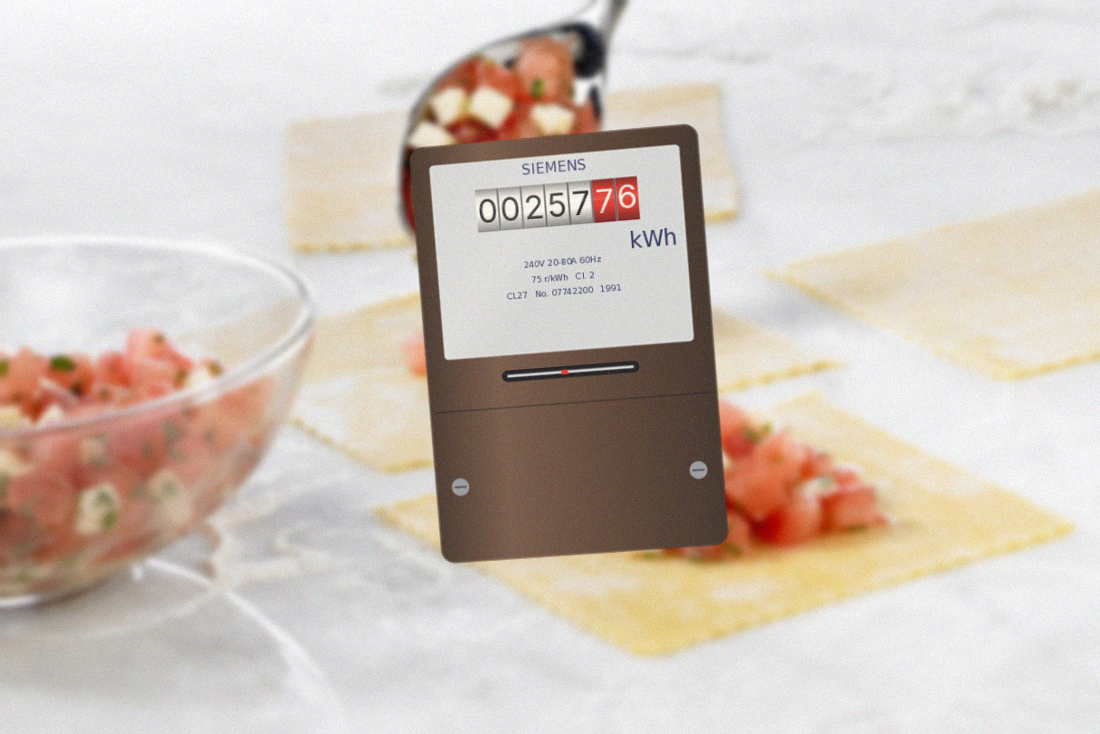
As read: 257.76 (kWh)
